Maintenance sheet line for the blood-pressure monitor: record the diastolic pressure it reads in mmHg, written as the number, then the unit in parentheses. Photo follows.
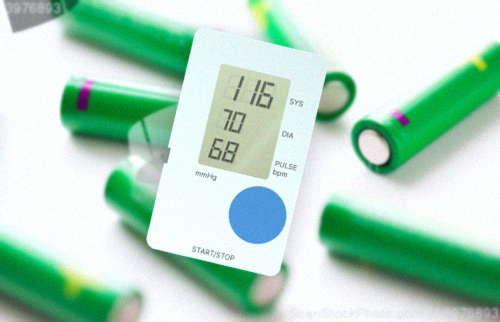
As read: 70 (mmHg)
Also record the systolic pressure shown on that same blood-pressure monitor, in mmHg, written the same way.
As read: 116 (mmHg)
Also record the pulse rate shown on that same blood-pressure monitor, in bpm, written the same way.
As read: 68 (bpm)
